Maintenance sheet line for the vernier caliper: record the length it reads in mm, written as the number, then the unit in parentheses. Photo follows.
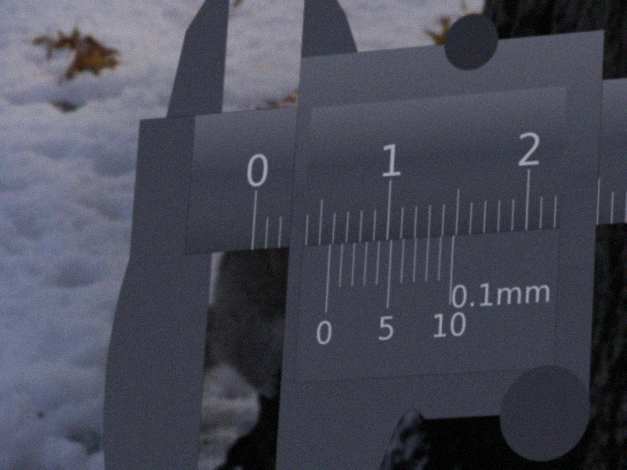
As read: 5.8 (mm)
